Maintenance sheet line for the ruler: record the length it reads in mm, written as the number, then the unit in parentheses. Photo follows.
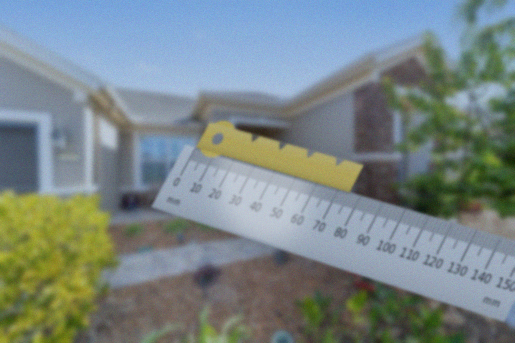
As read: 75 (mm)
